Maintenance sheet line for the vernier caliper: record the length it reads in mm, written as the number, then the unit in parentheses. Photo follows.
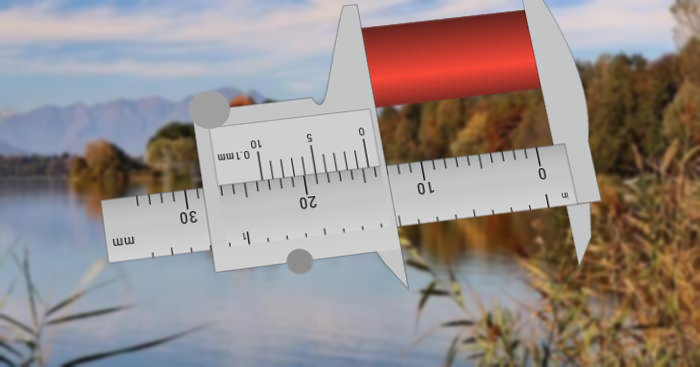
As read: 14.5 (mm)
